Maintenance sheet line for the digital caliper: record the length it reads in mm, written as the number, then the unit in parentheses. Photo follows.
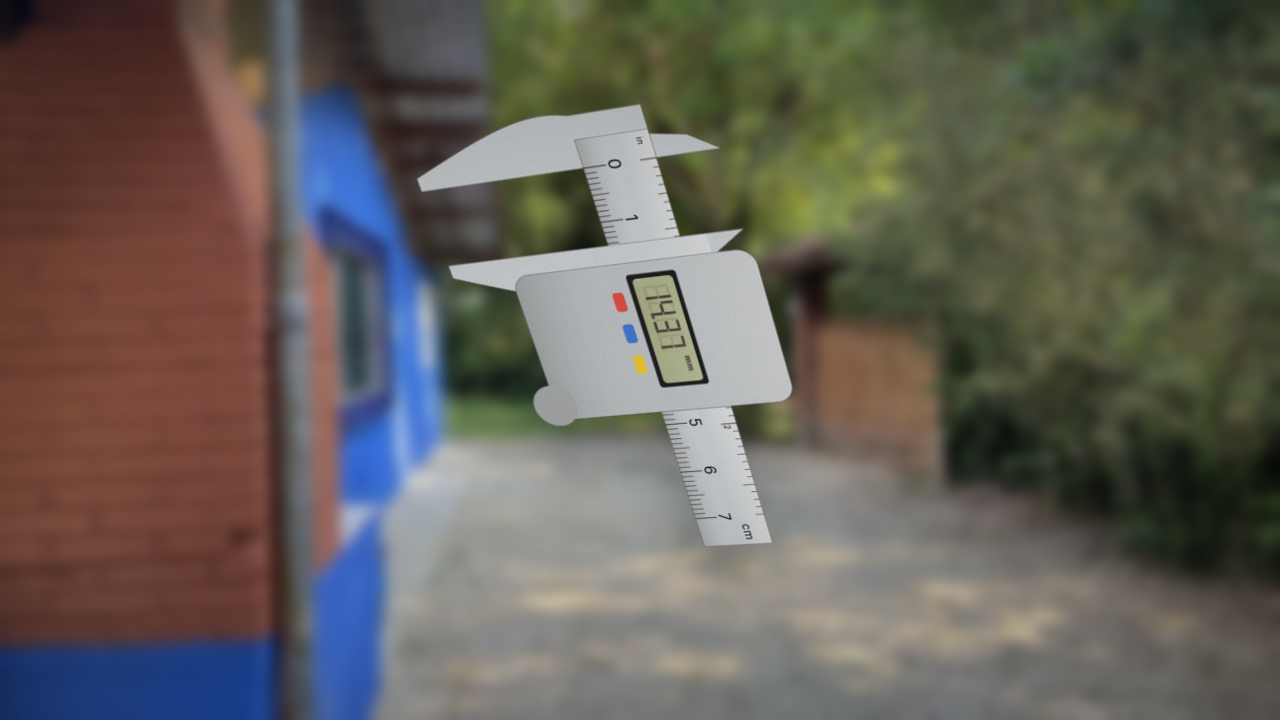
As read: 14.37 (mm)
